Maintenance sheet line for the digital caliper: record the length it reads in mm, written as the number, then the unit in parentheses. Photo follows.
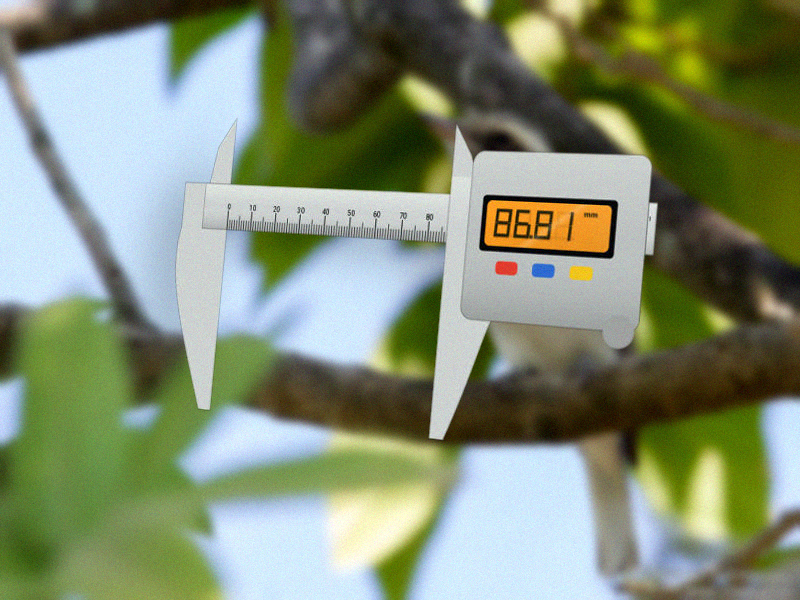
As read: 86.81 (mm)
